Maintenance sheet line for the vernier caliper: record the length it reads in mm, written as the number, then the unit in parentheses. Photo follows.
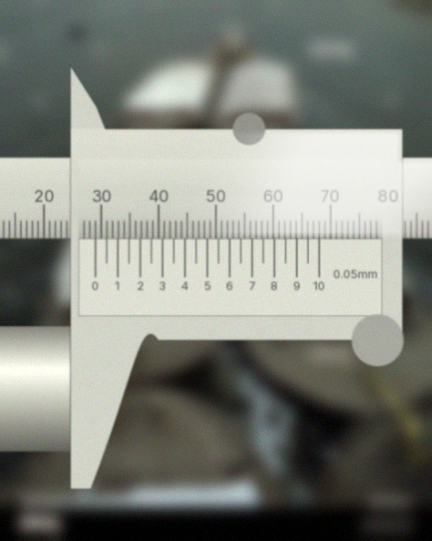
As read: 29.0 (mm)
